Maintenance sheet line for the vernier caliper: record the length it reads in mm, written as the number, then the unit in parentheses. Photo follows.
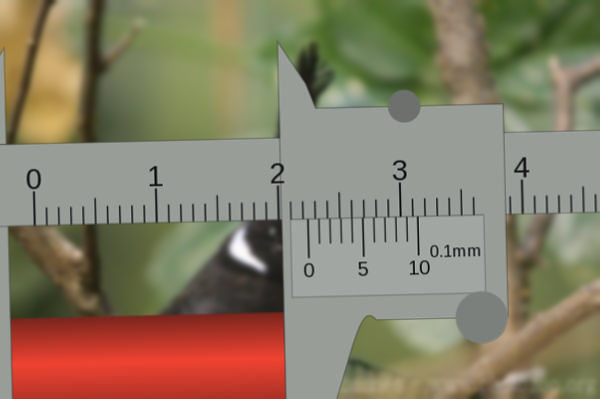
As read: 22.4 (mm)
